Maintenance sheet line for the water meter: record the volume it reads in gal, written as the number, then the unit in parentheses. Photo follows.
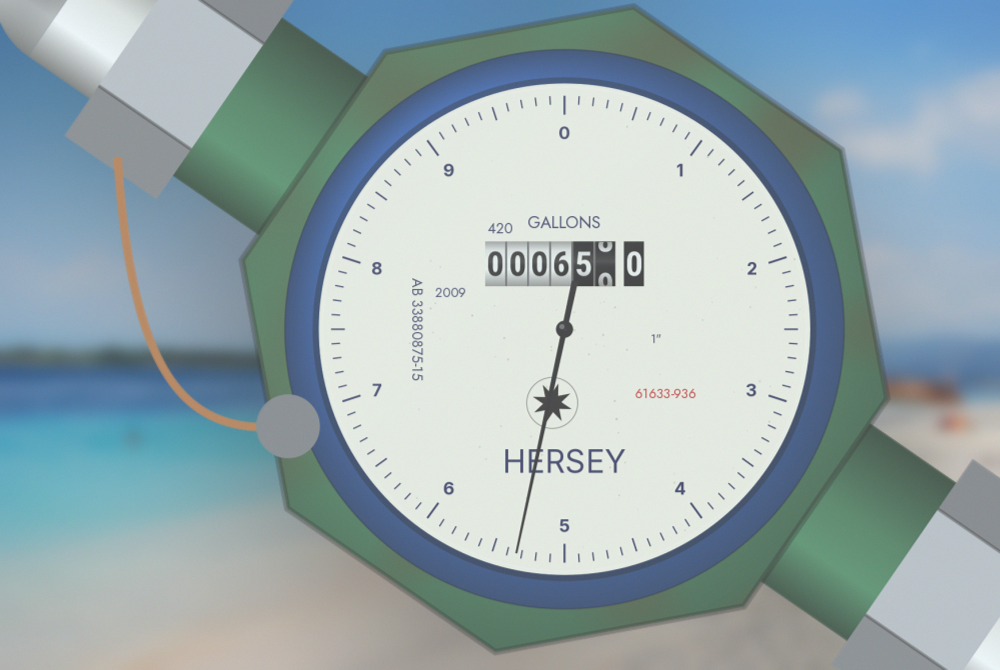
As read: 6585.3 (gal)
